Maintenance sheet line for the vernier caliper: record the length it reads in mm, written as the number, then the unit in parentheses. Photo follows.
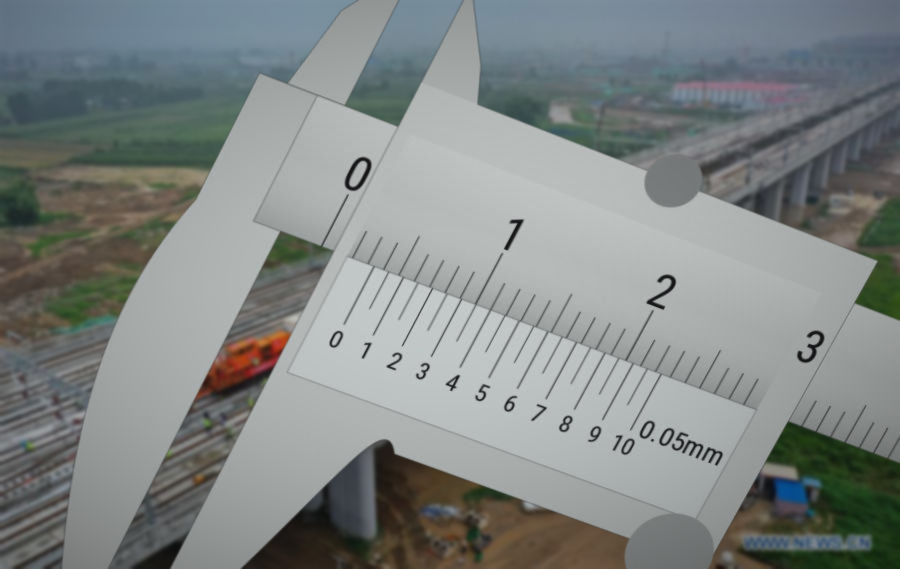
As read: 3.4 (mm)
